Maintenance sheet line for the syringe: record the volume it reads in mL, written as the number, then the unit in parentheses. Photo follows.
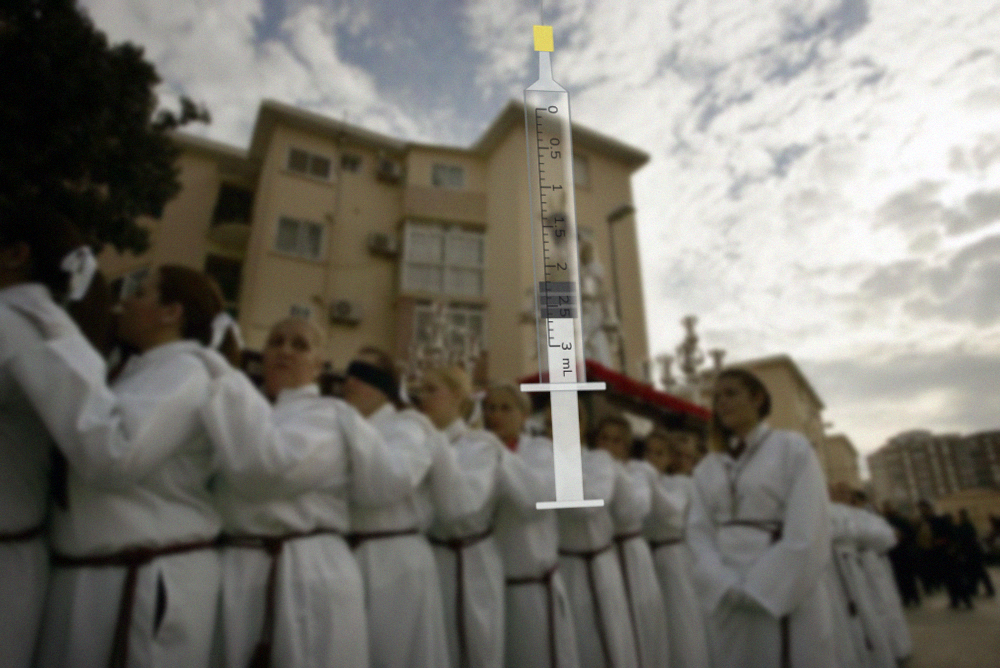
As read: 2.2 (mL)
